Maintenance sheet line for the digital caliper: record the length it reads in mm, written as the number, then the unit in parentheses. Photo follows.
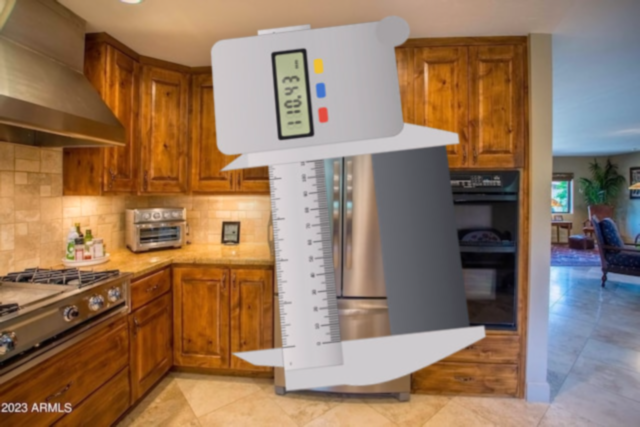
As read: 110.43 (mm)
